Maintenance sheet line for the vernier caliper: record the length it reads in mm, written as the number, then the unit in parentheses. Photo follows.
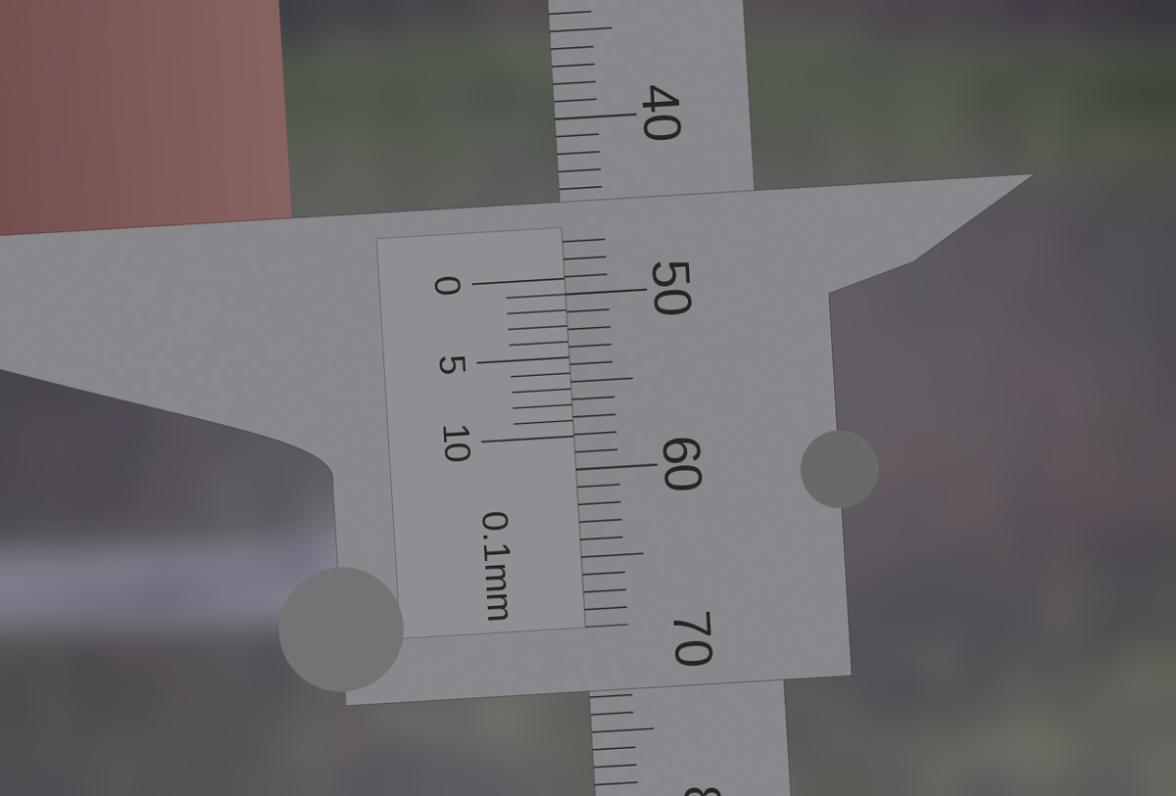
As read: 49.1 (mm)
